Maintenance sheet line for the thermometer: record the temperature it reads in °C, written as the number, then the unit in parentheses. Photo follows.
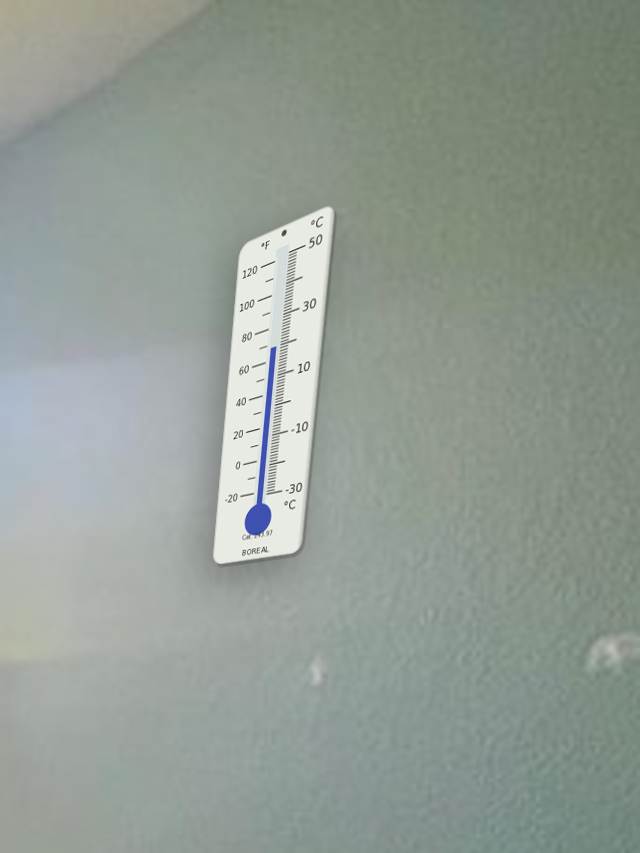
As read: 20 (°C)
